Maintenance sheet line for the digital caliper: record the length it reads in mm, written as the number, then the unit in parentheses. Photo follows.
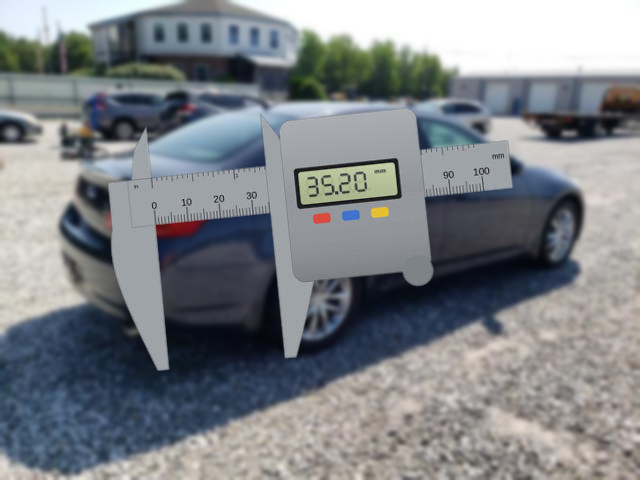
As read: 35.20 (mm)
